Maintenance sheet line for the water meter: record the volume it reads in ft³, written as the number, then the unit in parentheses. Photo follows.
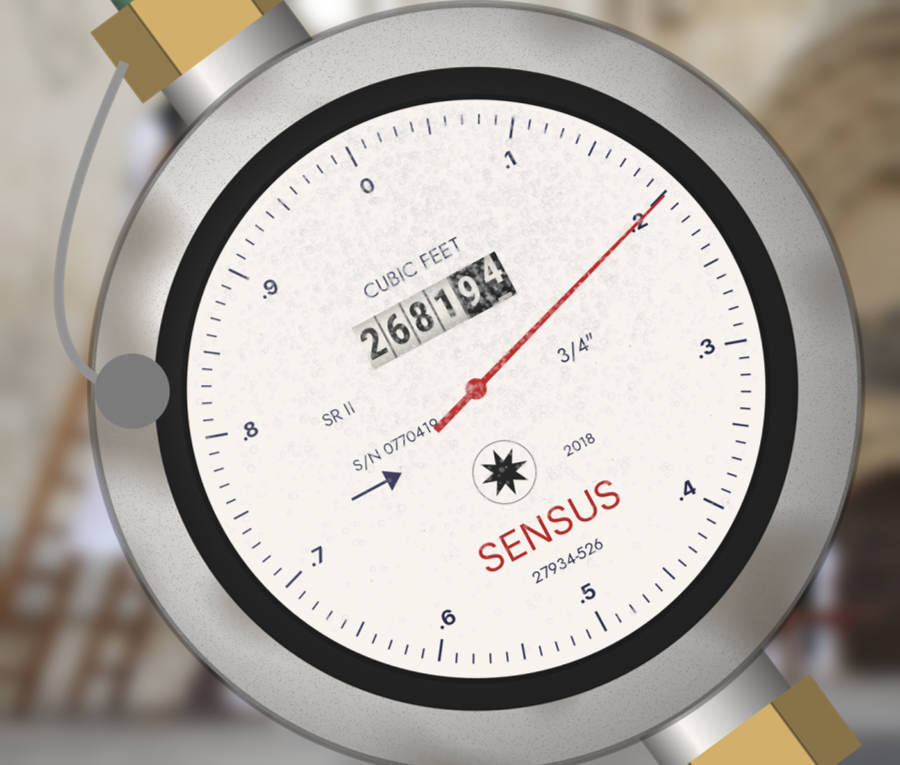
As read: 268194.20 (ft³)
